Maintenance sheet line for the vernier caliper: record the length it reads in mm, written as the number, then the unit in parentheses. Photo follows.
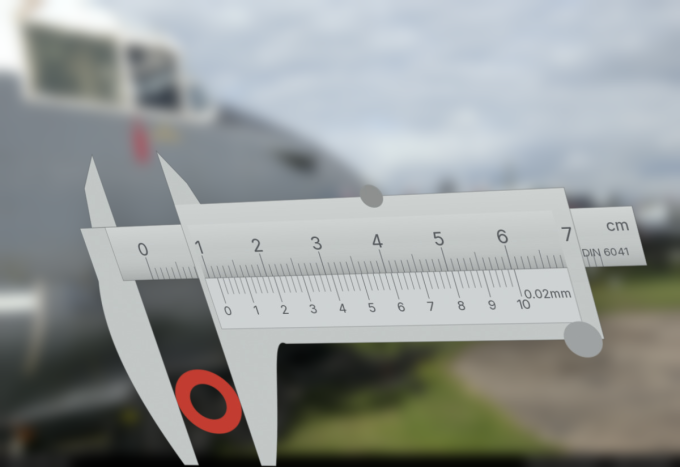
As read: 11.4 (mm)
